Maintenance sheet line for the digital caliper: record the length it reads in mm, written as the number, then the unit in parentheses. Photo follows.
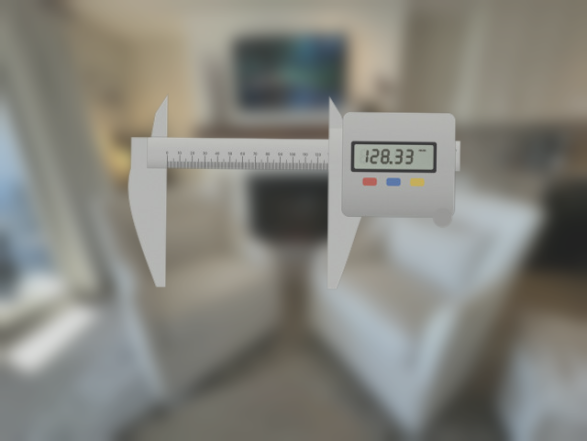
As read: 128.33 (mm)
